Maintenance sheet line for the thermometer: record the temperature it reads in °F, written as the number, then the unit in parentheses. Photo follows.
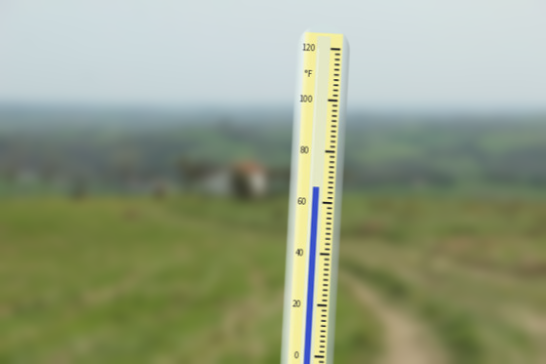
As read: 66 (°F)
